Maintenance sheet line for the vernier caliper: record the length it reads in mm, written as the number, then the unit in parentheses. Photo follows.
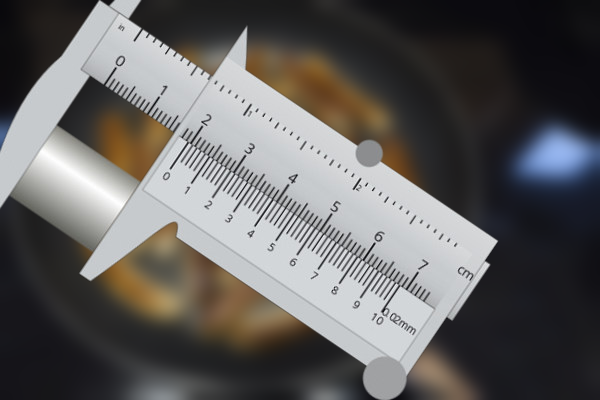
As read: 19.5 (mm)
